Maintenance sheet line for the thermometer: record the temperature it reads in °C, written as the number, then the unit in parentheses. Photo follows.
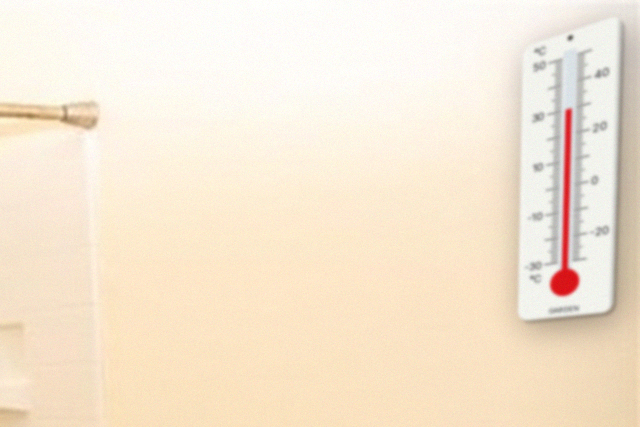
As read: 30 (°C)
